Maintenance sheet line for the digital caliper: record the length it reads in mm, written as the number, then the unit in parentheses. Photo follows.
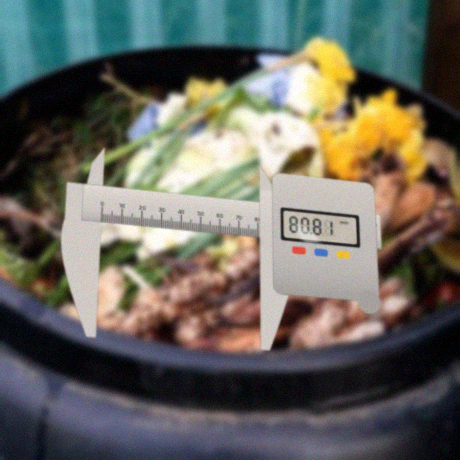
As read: 80.81 (mm)
